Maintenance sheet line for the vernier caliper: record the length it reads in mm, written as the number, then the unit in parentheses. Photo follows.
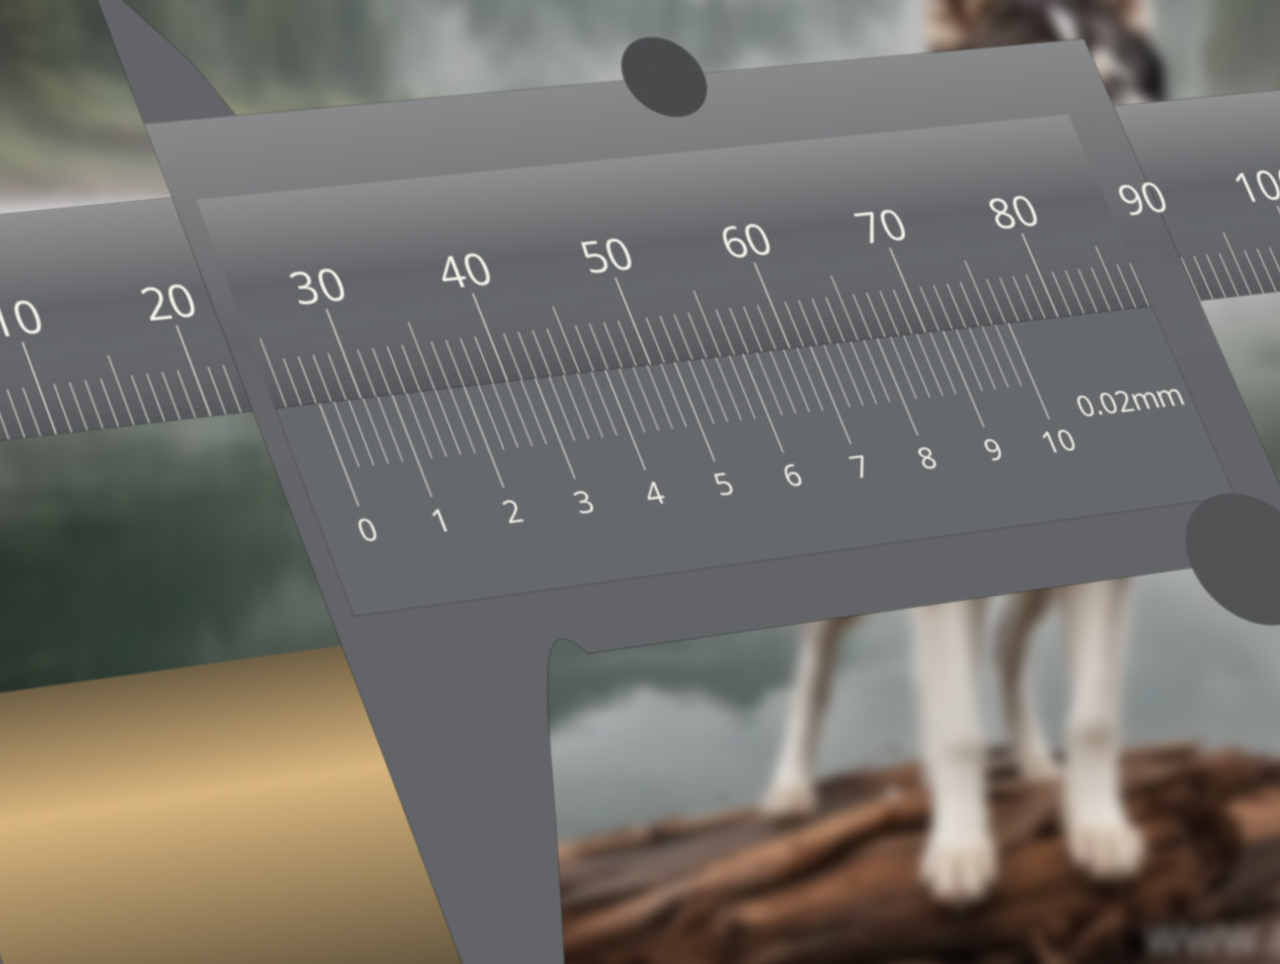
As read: 27.2 (mm)
